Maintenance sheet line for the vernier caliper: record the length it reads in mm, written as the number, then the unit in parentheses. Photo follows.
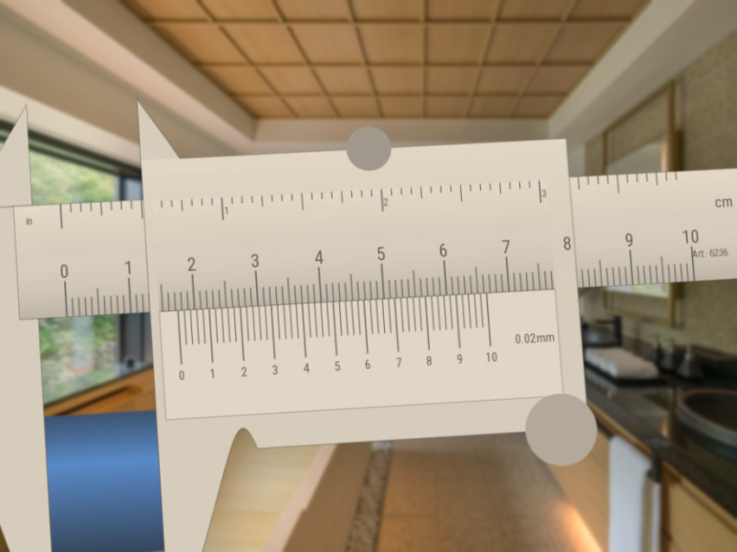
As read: 17.4 (mm)
